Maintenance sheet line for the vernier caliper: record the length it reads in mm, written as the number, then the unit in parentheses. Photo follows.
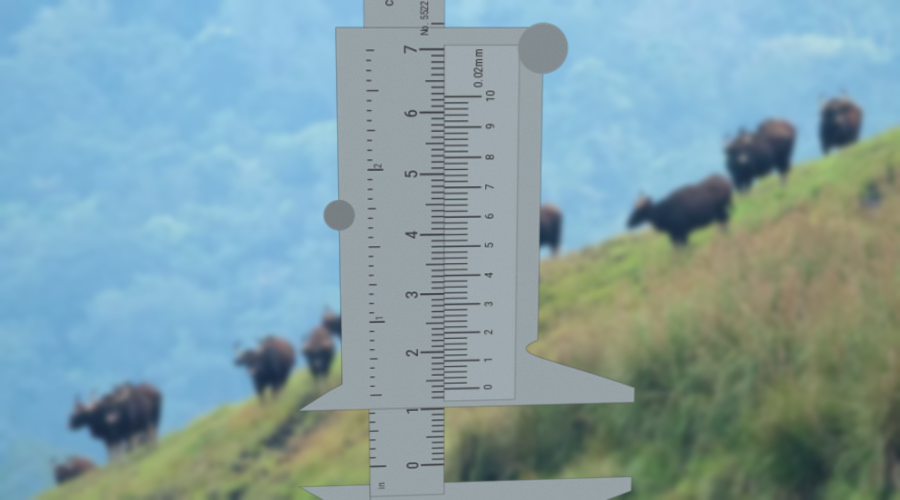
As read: 13.5 (mm)
